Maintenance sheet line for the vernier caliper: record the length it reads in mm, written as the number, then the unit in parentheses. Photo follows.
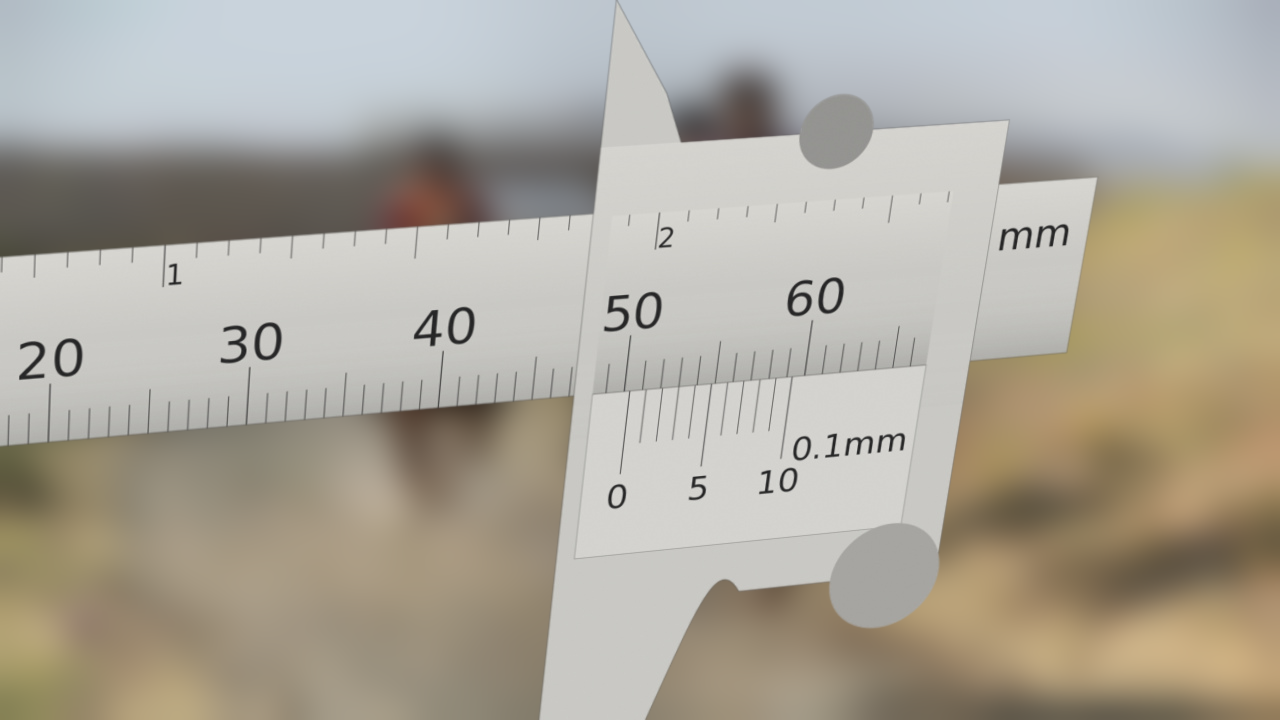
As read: 50.3 (mm)
